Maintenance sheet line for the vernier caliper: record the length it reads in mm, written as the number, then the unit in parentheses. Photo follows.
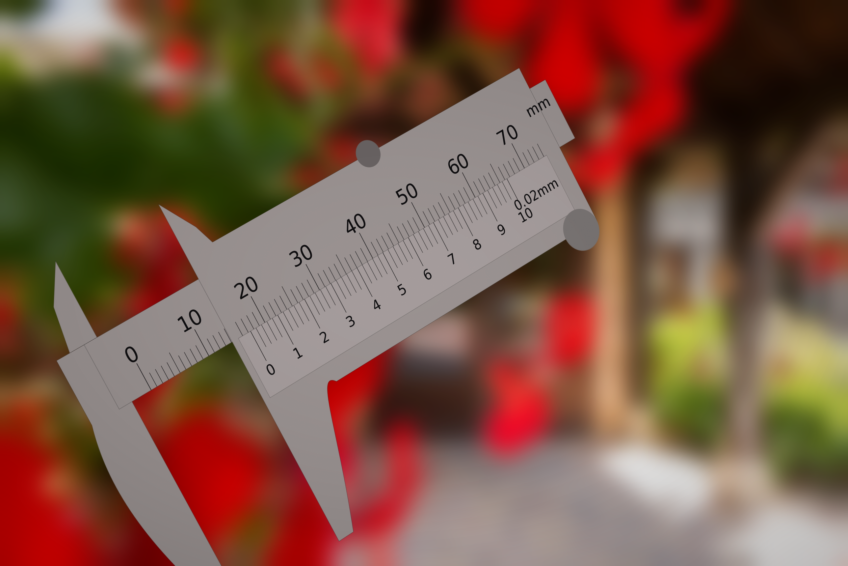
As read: 17.4 (mm)
